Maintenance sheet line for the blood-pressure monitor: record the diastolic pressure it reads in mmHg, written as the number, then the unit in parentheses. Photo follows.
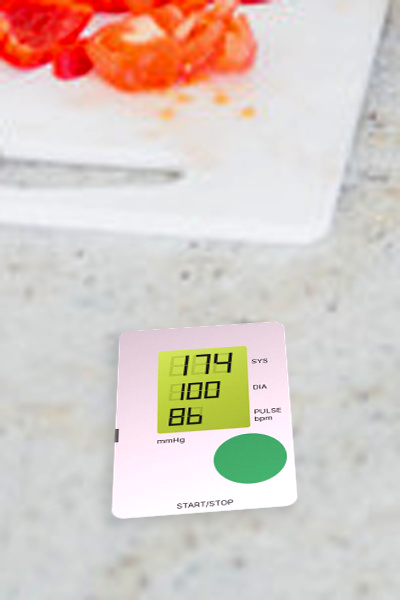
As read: 100 (mmHg)
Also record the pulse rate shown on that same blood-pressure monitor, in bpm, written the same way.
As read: 86 (bpm)
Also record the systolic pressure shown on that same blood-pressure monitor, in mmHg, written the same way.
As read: 174 (mmHg)
